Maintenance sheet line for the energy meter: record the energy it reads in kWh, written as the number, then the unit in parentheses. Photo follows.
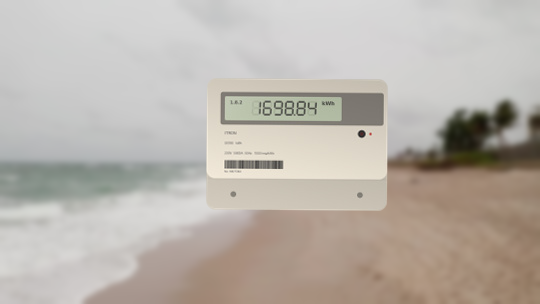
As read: 1698.84 (kWh)
